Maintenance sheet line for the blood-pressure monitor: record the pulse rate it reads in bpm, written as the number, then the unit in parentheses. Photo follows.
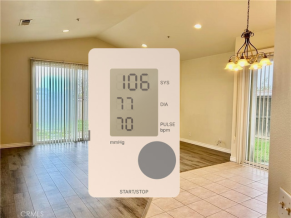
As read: 70 (bpm)
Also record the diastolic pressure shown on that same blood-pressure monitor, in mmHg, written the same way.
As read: 77 (mmHg)
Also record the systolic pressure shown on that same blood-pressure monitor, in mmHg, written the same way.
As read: 106 (mmHg)
